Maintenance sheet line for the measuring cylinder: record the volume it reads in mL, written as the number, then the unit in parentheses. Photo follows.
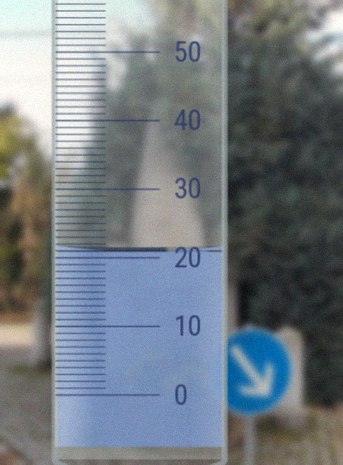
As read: 21 (mL)
